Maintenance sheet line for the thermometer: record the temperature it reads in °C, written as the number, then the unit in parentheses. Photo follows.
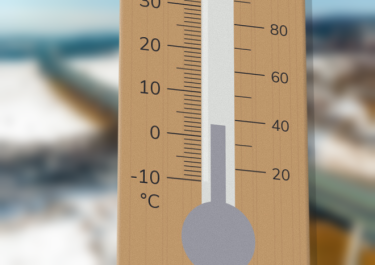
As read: 3 (°C)
